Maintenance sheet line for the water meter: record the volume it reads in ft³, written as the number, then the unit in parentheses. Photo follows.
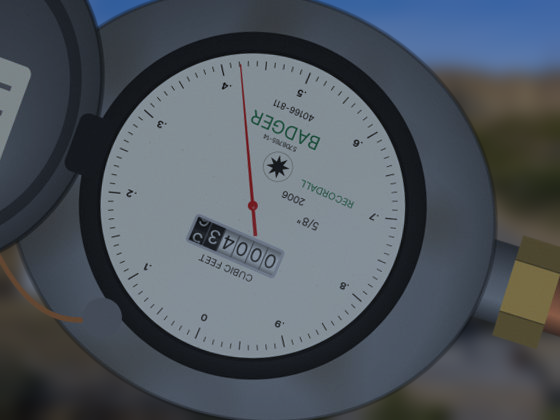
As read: 435.42 (ft³)
